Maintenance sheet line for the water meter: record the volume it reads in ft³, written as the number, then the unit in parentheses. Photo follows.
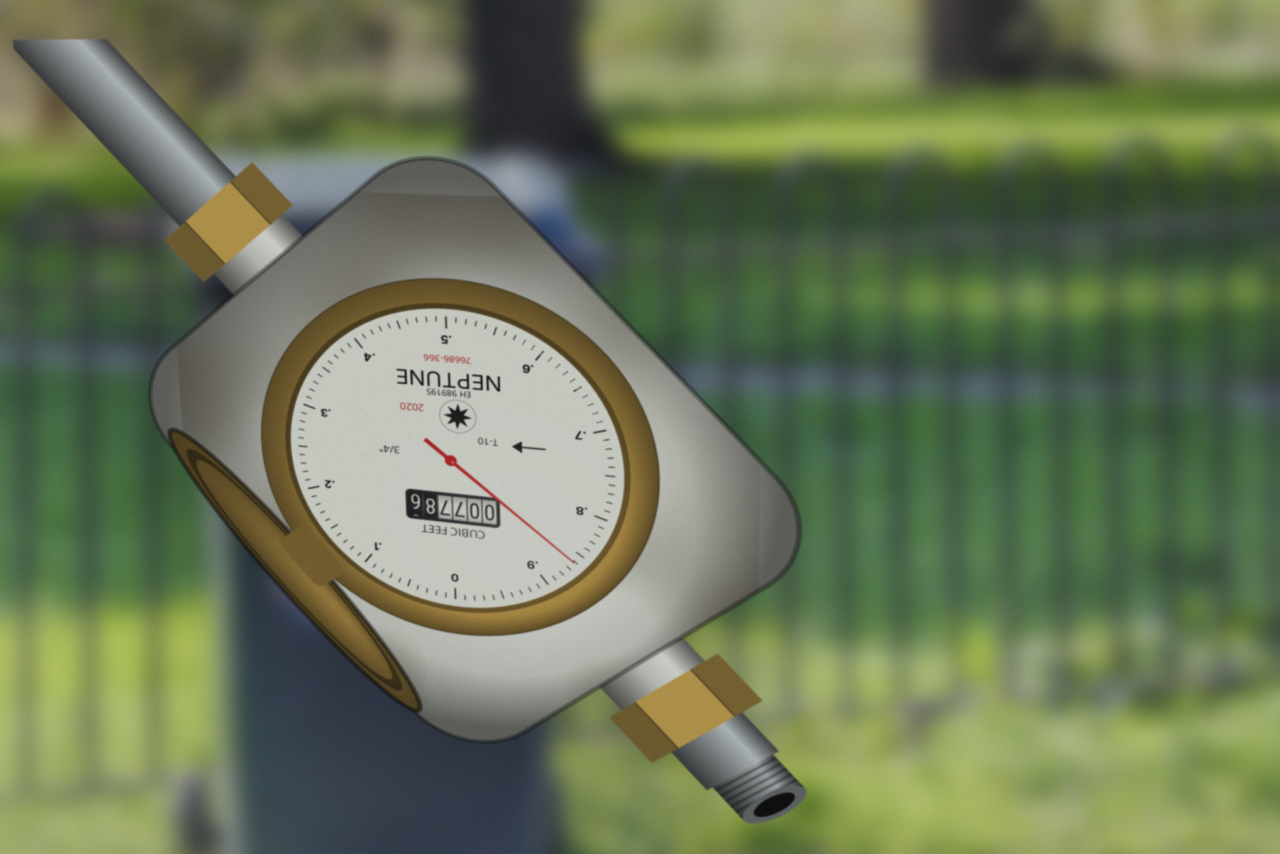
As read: 7785.86 (ft³)
